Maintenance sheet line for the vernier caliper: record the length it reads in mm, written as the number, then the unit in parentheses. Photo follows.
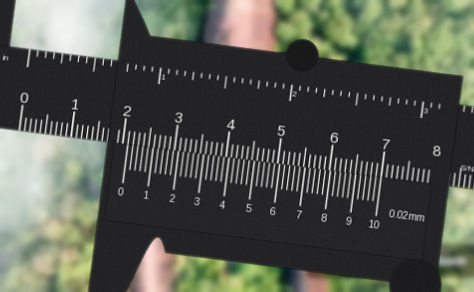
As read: 21.0 (mm)
